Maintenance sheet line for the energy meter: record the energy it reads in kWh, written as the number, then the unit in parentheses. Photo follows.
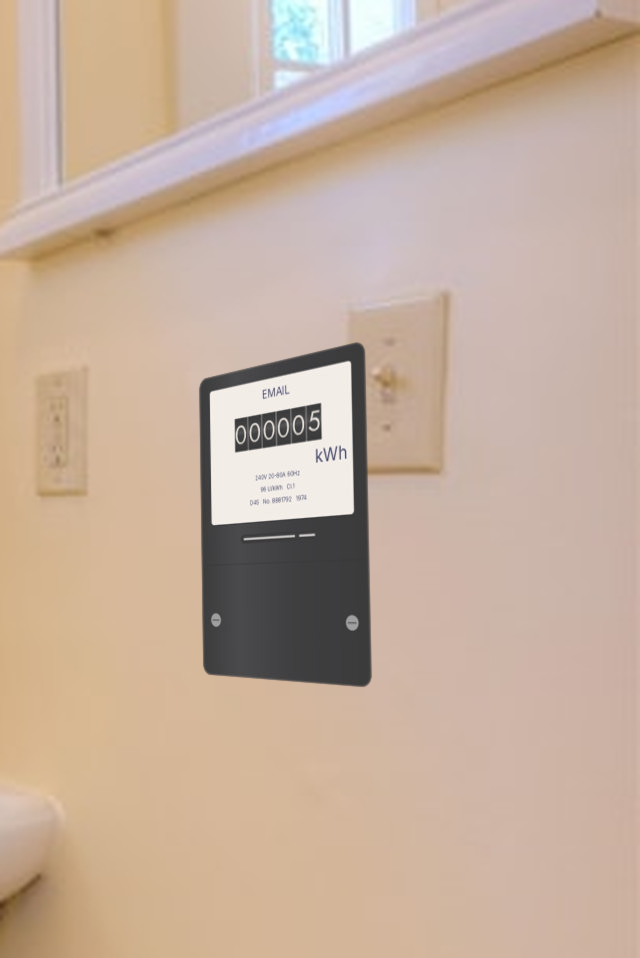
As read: 5 (kWh)
